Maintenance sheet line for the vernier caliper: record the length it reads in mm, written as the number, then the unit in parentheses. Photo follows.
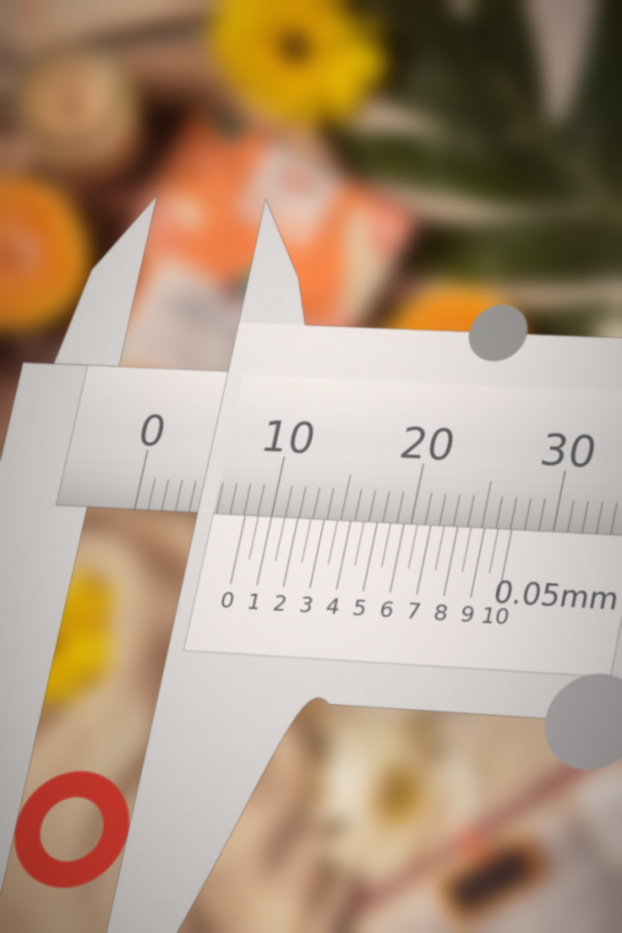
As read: 8.1 (mm)
